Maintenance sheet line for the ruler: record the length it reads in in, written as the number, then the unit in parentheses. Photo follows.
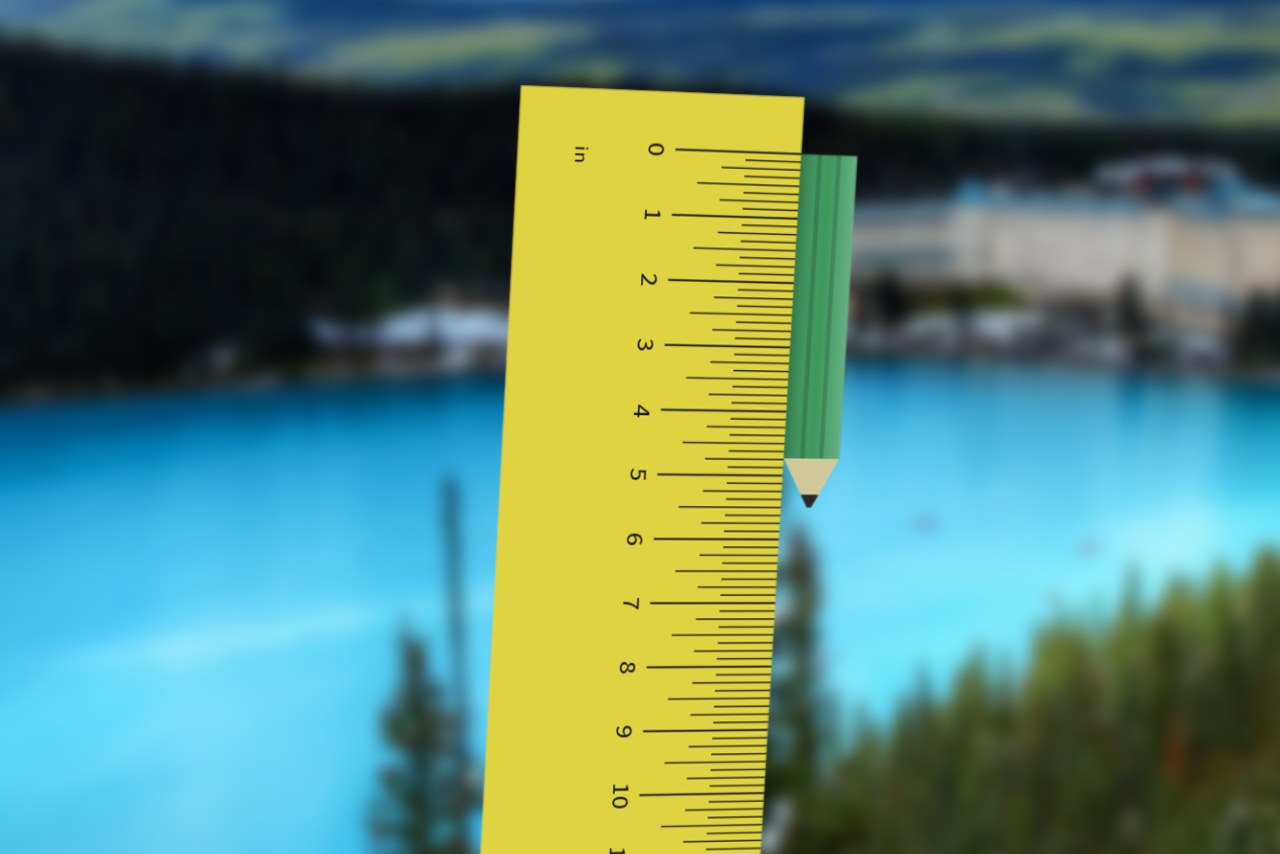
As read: 5.5 (in)
